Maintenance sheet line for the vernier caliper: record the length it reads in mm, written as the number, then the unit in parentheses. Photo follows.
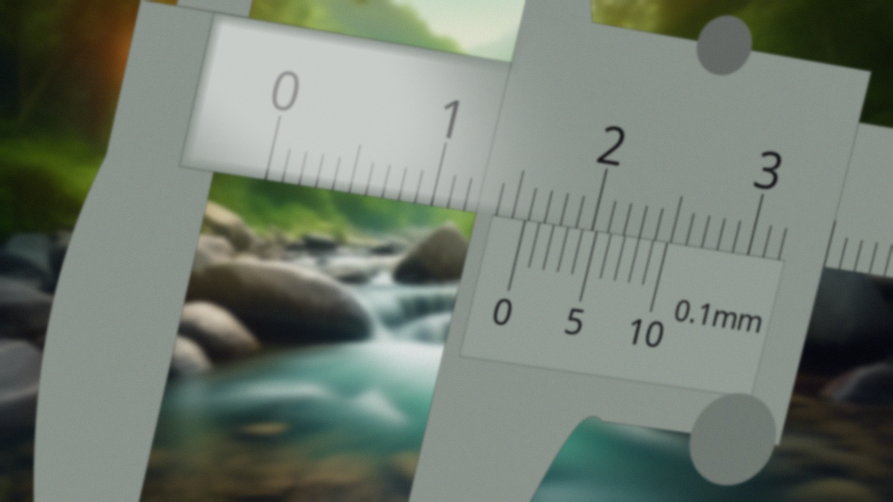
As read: 15.8 (mm)
